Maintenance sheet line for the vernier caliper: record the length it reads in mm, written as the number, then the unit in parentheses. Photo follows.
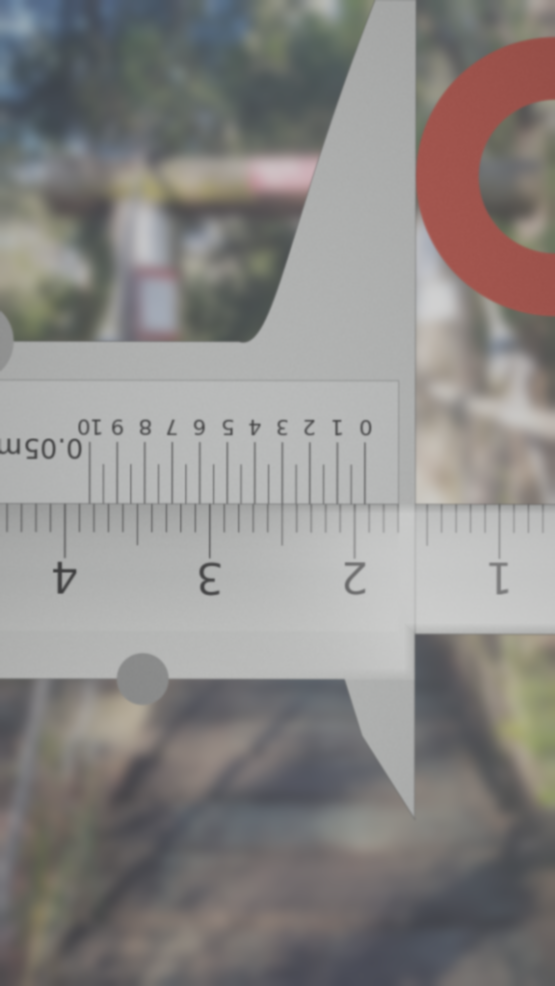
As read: 19.3 (mm)
